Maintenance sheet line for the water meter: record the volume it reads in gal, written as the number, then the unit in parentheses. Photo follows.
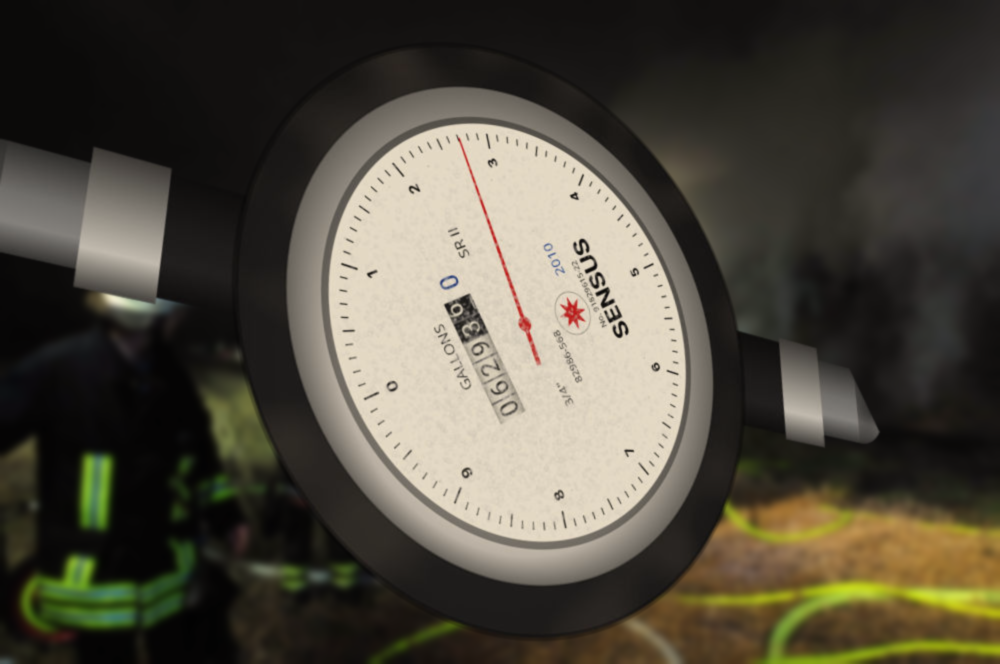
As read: 629362.7 (gal)
